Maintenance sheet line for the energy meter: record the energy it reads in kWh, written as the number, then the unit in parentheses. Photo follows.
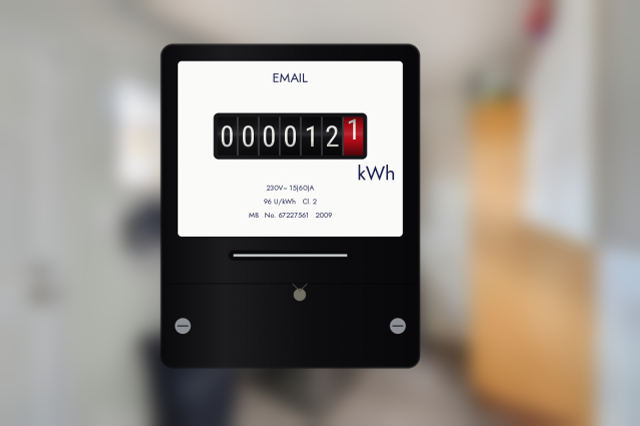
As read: 12.1 (kWh)
